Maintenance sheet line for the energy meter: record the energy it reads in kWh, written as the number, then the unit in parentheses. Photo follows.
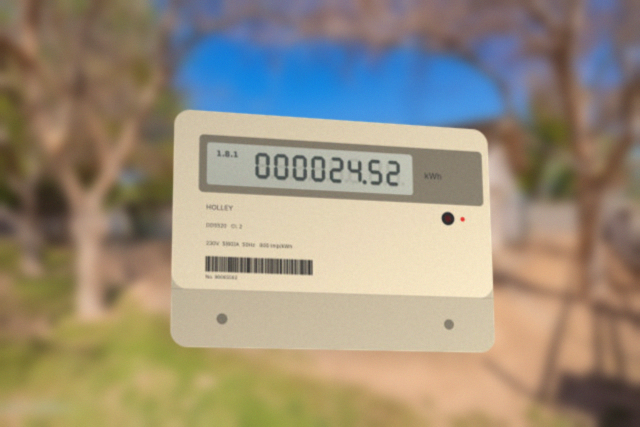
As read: 24.52 (kWh)
